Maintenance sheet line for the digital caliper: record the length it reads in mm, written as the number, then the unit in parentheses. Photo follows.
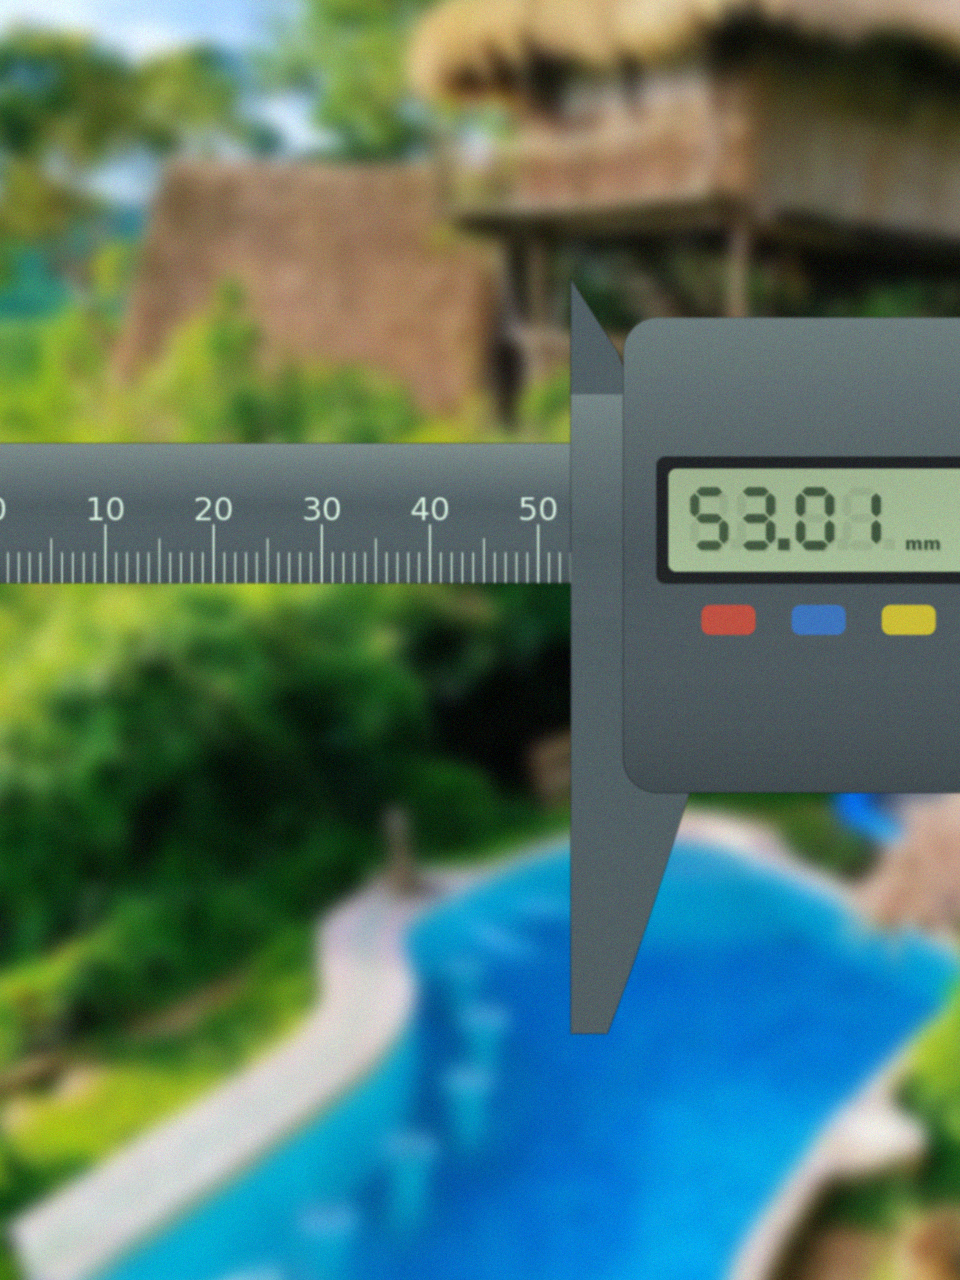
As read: 53.01 (mm)
